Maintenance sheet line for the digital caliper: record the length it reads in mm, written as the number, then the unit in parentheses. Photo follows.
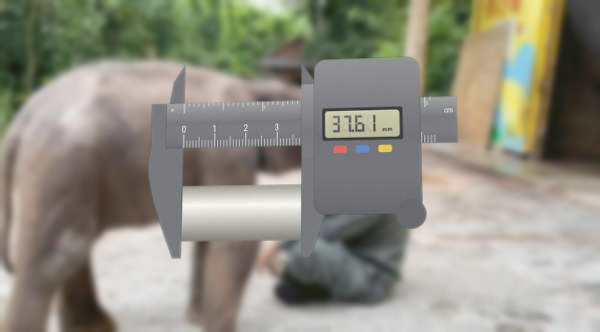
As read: 37.61 (mm)
